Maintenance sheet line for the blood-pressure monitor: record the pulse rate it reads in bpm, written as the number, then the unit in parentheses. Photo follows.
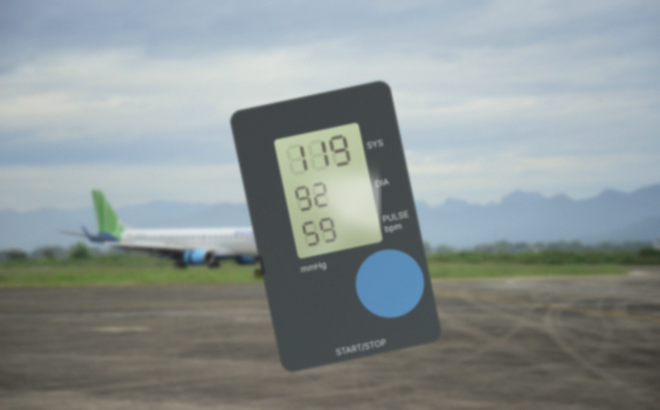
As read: 59 (bpm)
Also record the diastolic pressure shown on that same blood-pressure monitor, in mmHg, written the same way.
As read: 92 (mmHg)
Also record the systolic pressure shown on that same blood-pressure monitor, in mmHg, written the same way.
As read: 119 (mmHg)
